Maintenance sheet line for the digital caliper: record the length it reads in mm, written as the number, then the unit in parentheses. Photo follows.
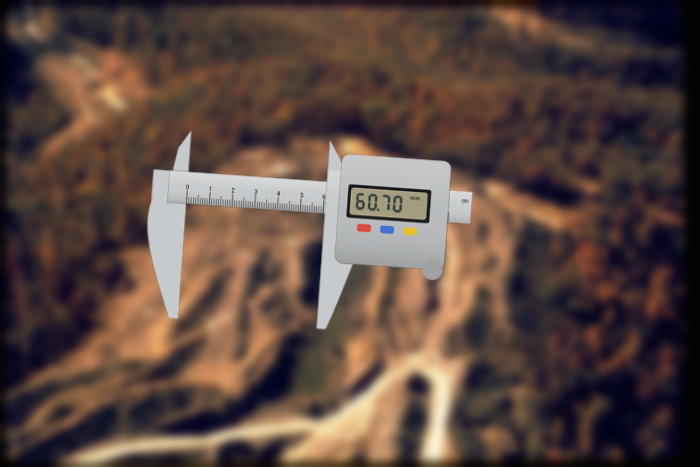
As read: 60.70 (mm)
